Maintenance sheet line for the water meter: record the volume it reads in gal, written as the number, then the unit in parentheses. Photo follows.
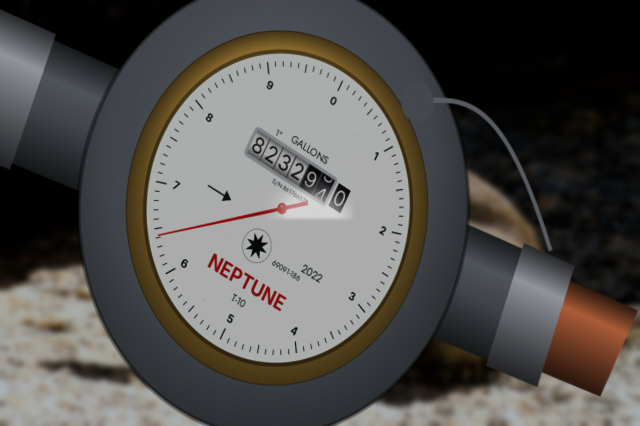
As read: 8232936.4 (gal)
